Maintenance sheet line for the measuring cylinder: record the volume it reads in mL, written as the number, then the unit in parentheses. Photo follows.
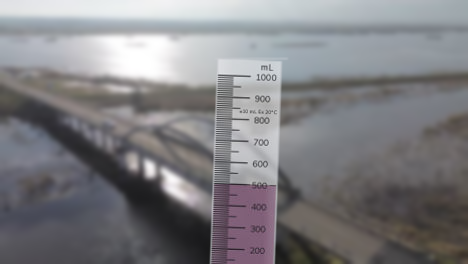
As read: 500 (mL)
